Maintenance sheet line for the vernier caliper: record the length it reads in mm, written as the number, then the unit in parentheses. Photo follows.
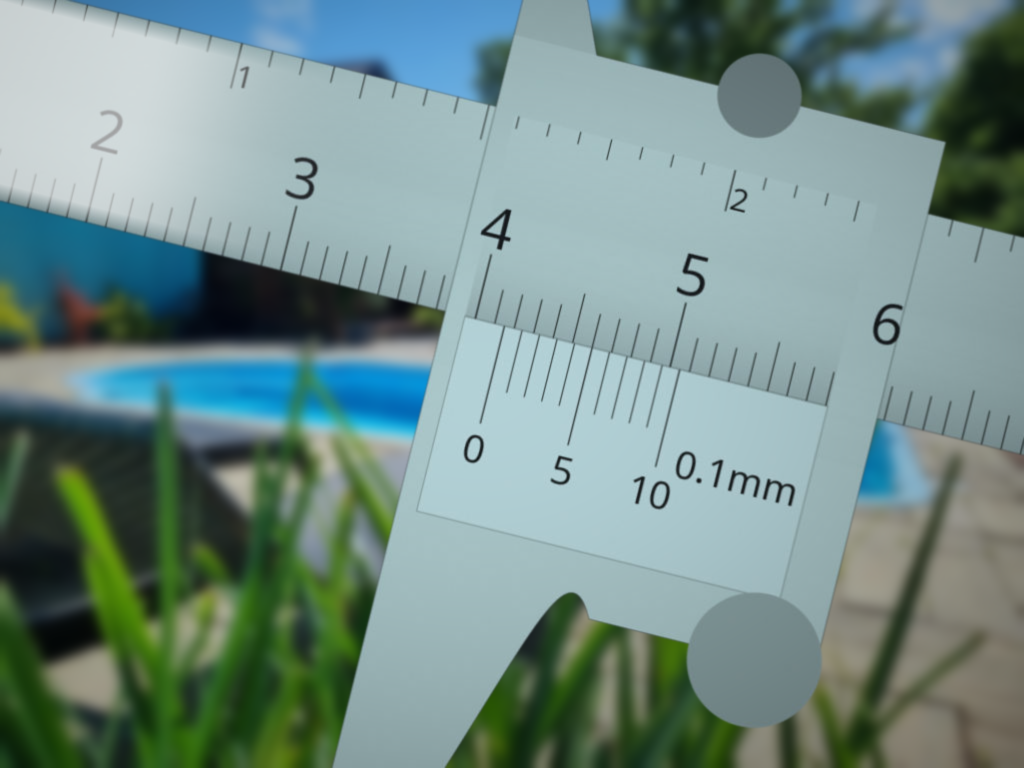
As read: 41.5 (mm)
